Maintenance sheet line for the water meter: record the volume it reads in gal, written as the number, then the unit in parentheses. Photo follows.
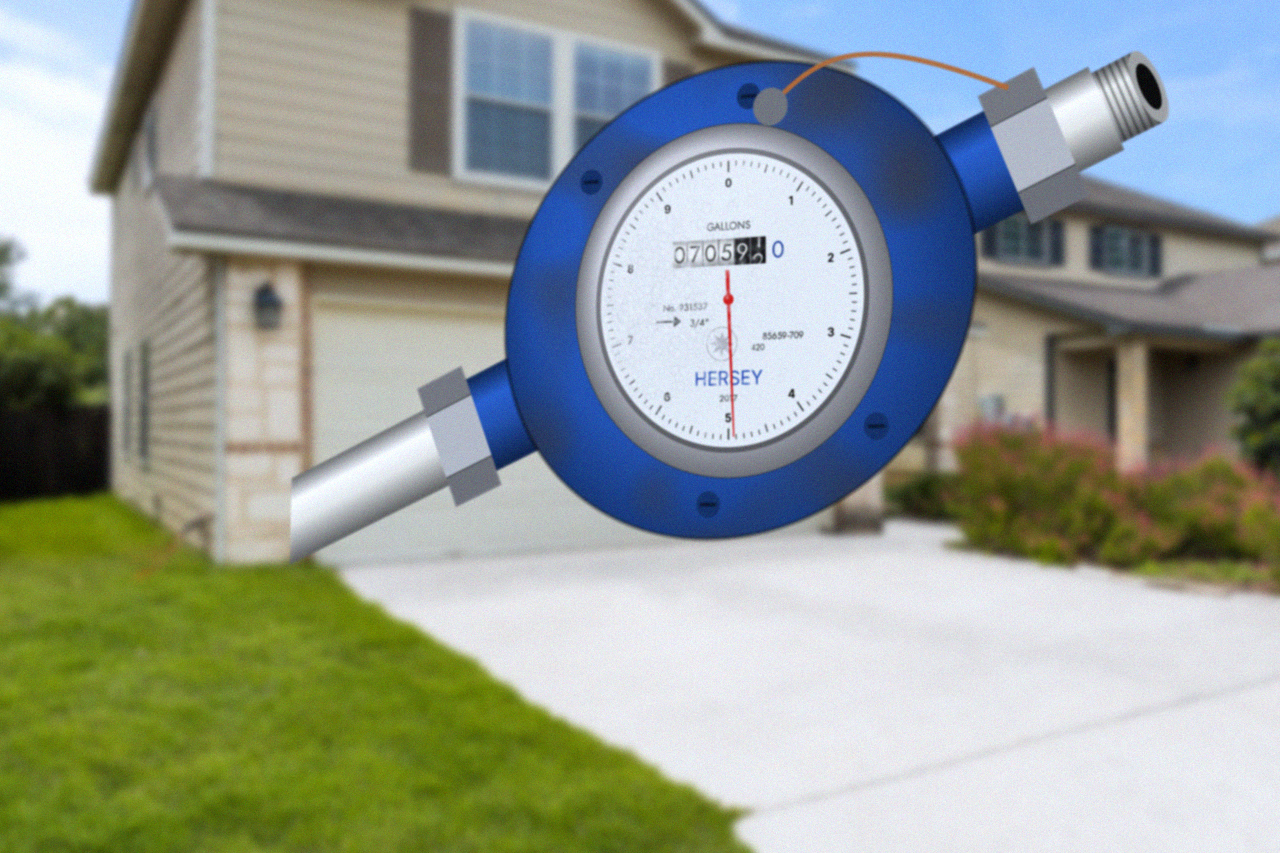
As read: 705914.9 (gal)
